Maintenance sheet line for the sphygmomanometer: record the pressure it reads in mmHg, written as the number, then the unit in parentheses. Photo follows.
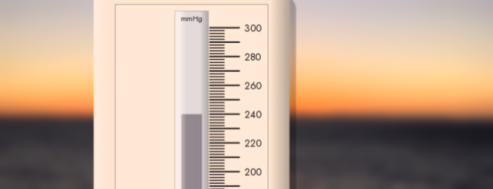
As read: 240 (mmHg)
